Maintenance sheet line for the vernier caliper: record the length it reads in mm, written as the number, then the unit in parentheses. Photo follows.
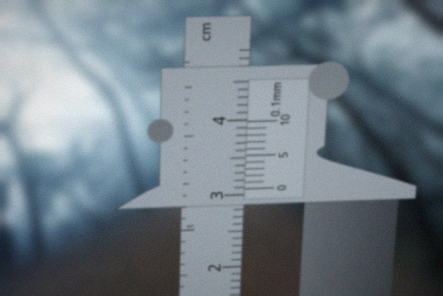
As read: 30.8 (mm)
